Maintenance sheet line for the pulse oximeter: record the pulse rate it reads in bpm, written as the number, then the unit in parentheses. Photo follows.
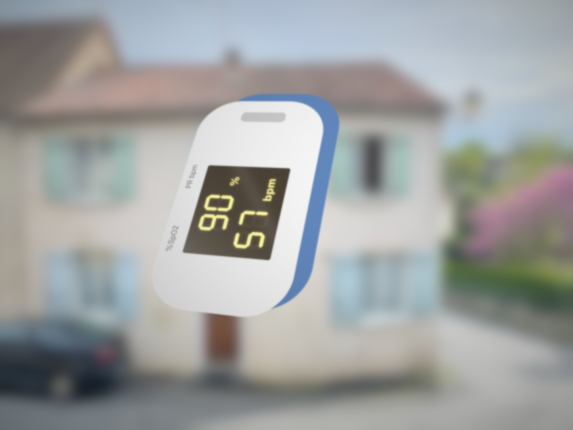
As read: 57 (bpm)
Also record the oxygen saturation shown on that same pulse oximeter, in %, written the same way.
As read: 90 (%)
